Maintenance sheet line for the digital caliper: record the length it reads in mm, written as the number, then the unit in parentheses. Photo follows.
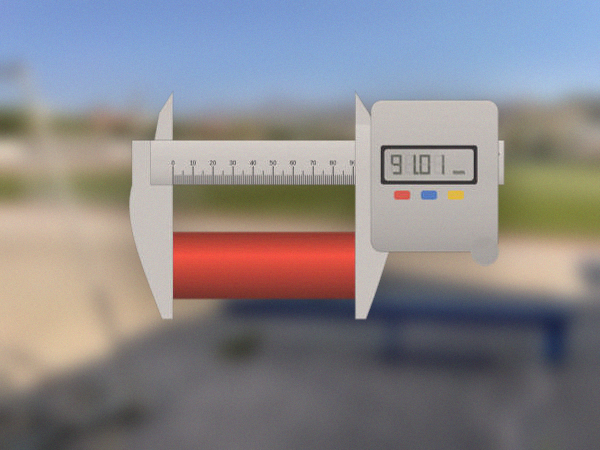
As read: 91.01 (mm)
